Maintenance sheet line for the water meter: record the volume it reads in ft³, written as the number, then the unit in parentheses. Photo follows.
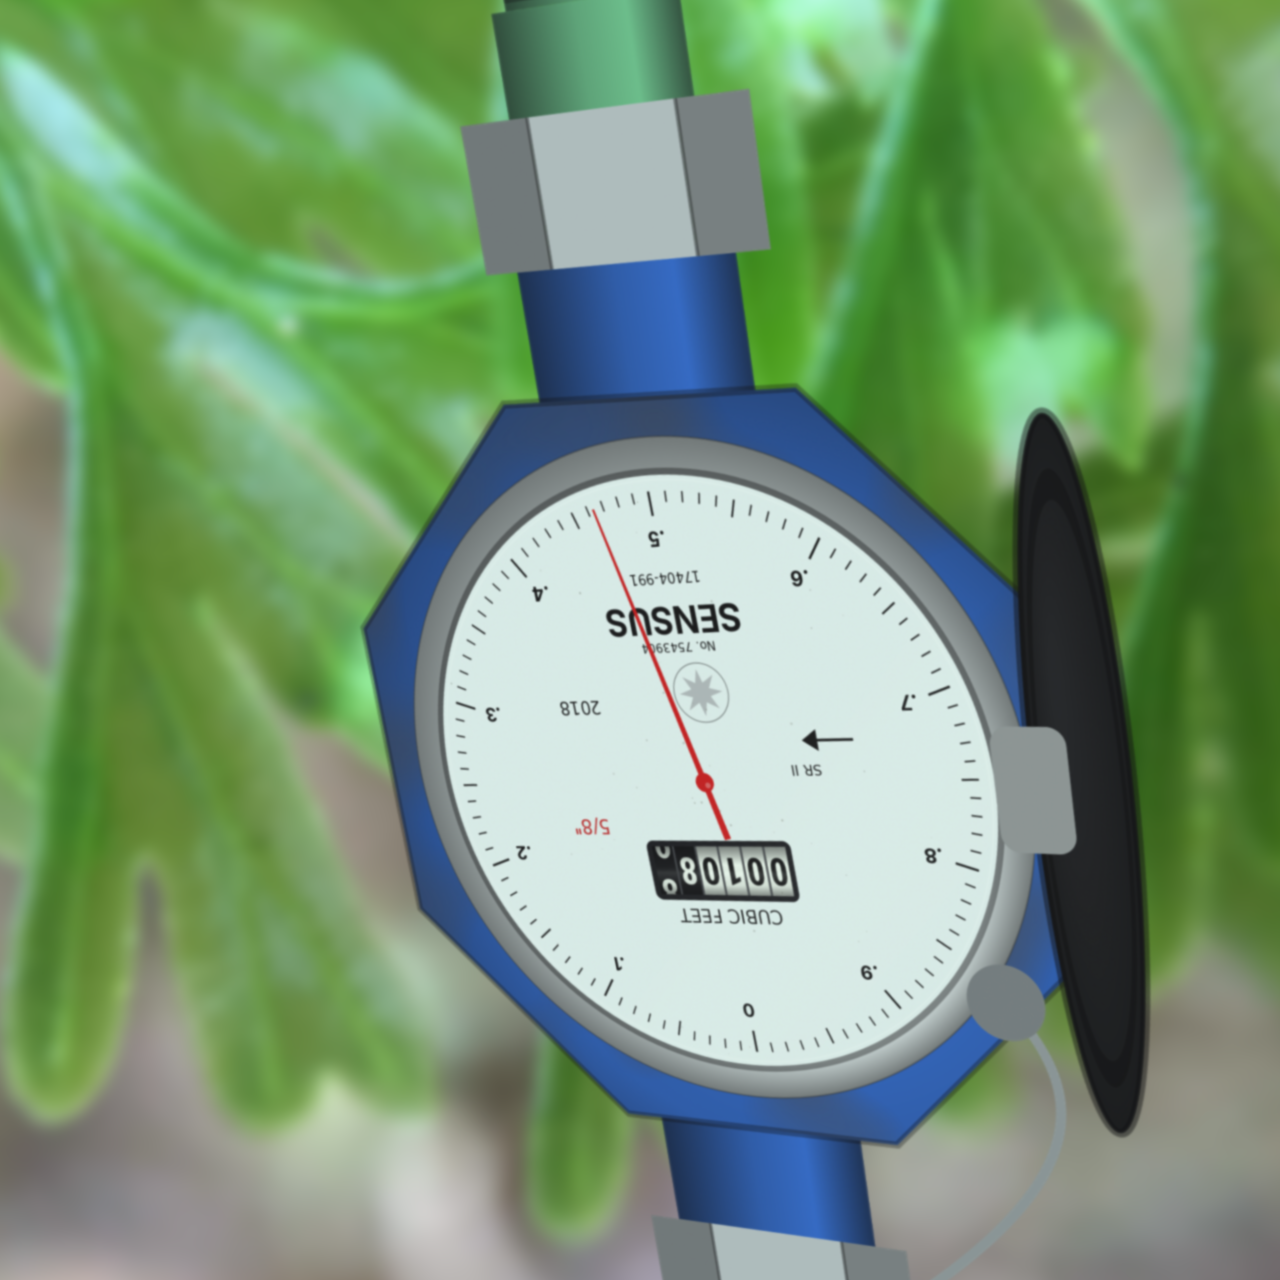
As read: 1088.46 (ft³)
